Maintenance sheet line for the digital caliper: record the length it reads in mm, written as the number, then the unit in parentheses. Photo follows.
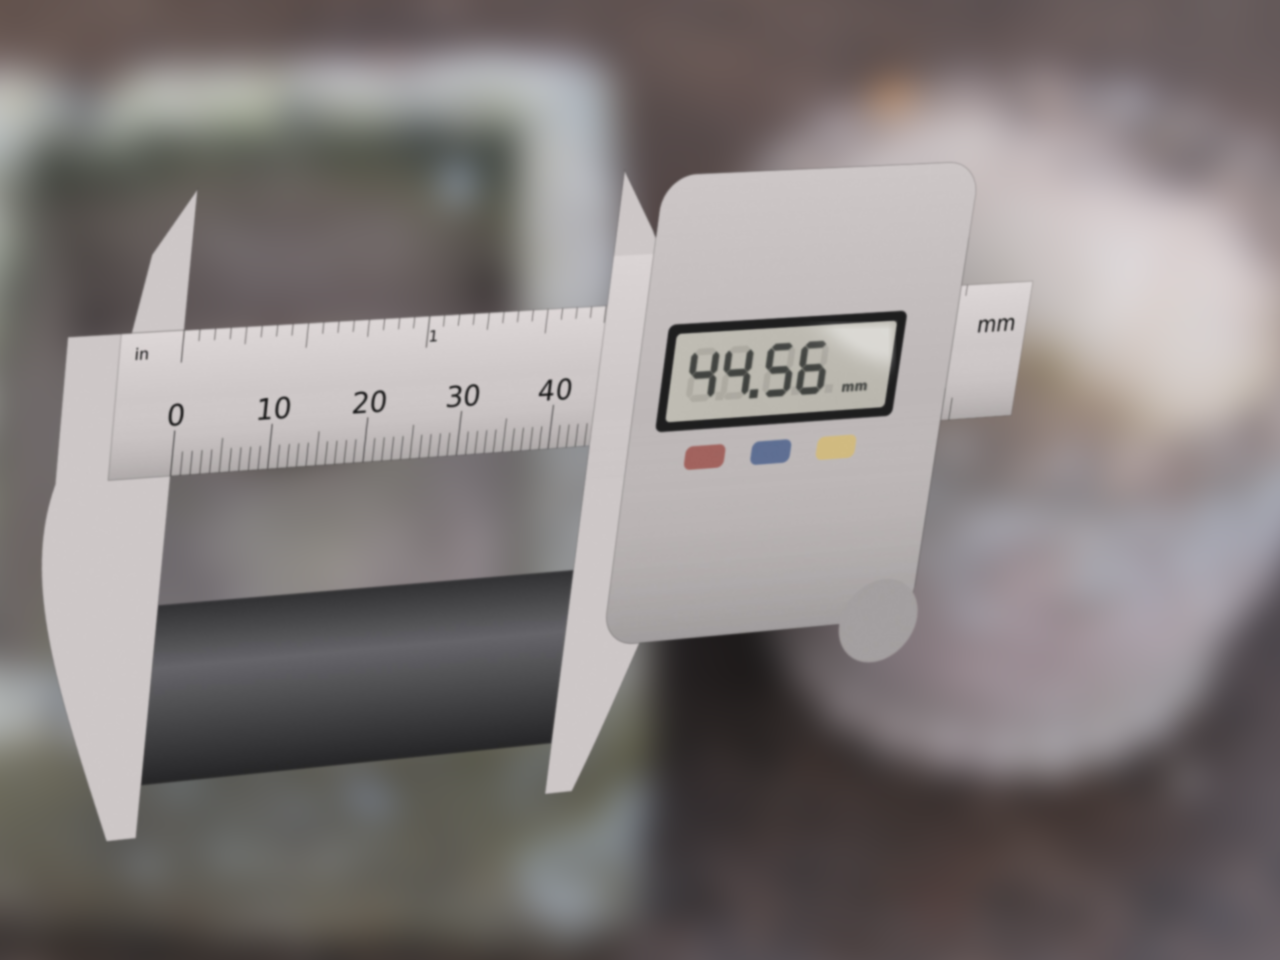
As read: 44.56 (mm)
